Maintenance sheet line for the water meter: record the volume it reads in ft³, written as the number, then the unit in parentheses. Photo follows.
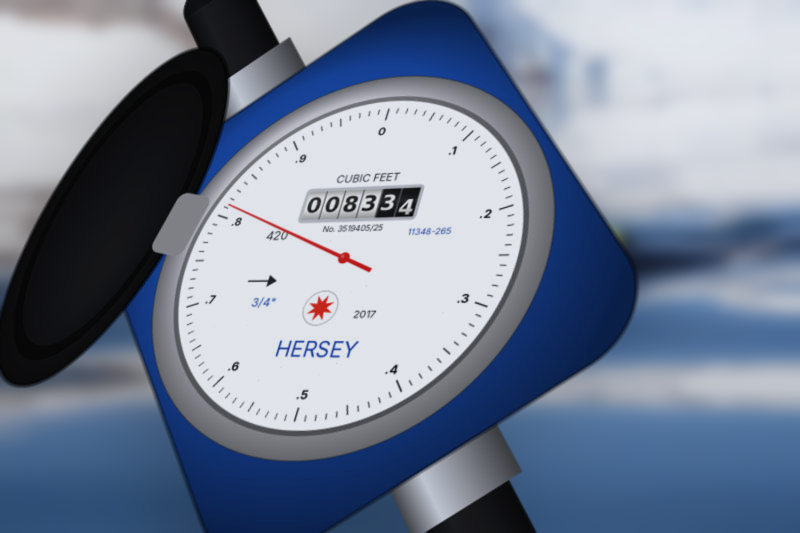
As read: 8333.81 (ft³)
